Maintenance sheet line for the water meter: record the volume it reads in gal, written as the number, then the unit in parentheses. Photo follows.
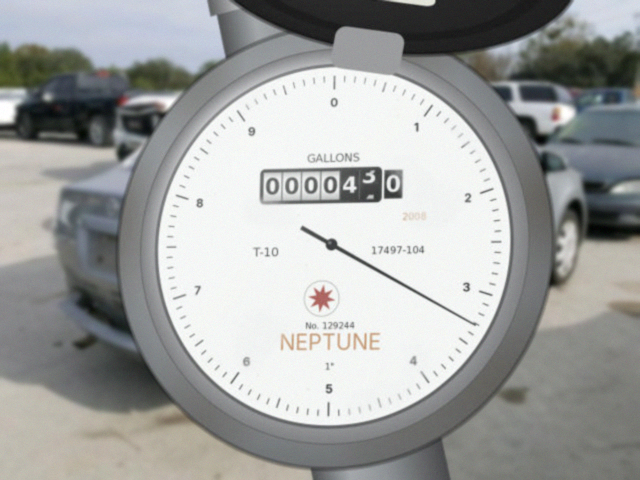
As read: 433.3 (gal)
